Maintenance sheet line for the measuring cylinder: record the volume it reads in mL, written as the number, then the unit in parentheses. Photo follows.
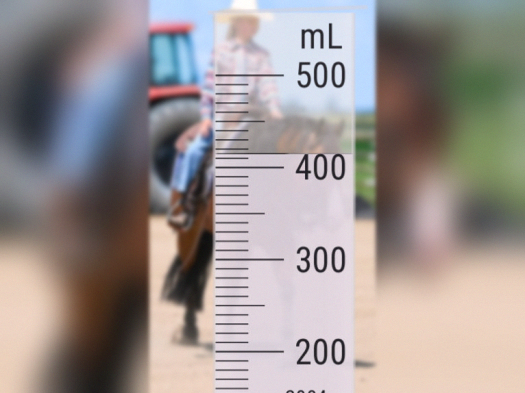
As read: 415 (mL)
